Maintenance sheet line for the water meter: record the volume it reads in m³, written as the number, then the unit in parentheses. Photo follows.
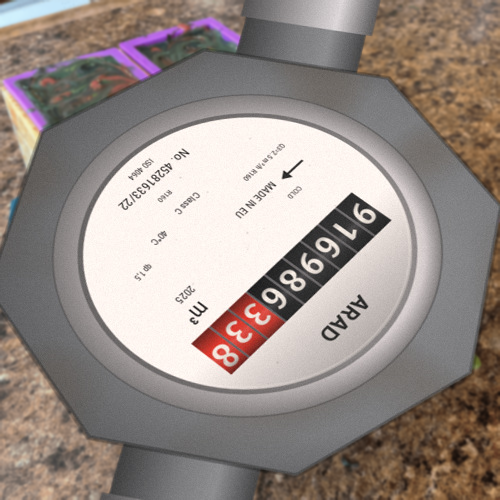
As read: 916986.338 (m³)
